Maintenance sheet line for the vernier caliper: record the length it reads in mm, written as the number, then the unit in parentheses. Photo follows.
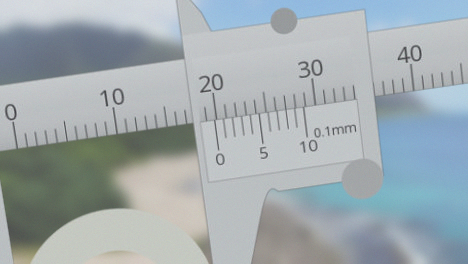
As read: 19.8 (mm)
